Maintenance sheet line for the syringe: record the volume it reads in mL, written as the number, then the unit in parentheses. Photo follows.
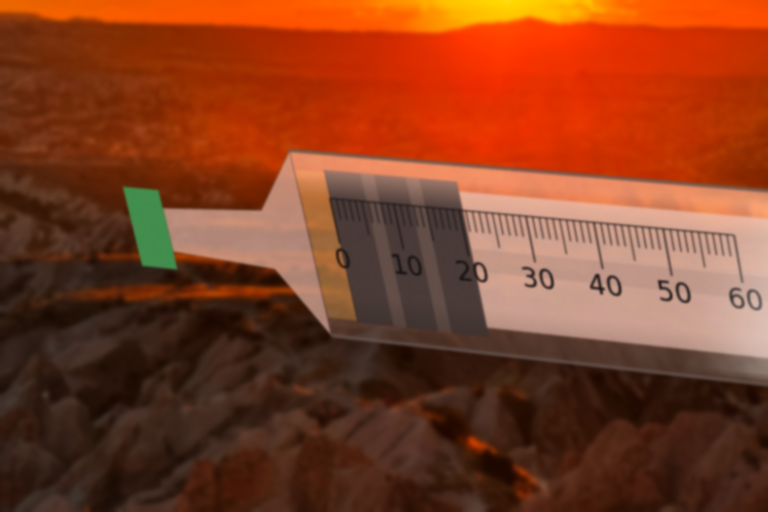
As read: 0 (mL)
